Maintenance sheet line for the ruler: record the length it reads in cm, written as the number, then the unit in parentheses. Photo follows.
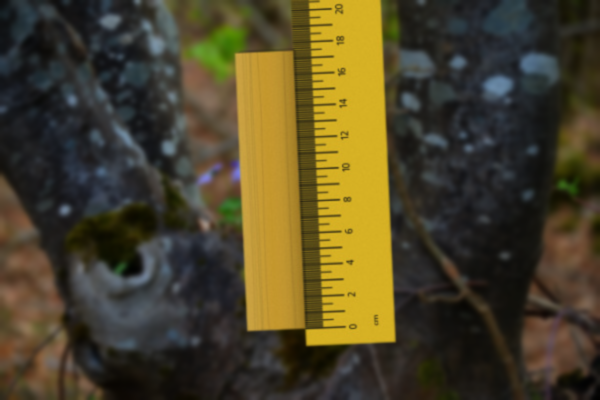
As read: 17.5 (cm)
